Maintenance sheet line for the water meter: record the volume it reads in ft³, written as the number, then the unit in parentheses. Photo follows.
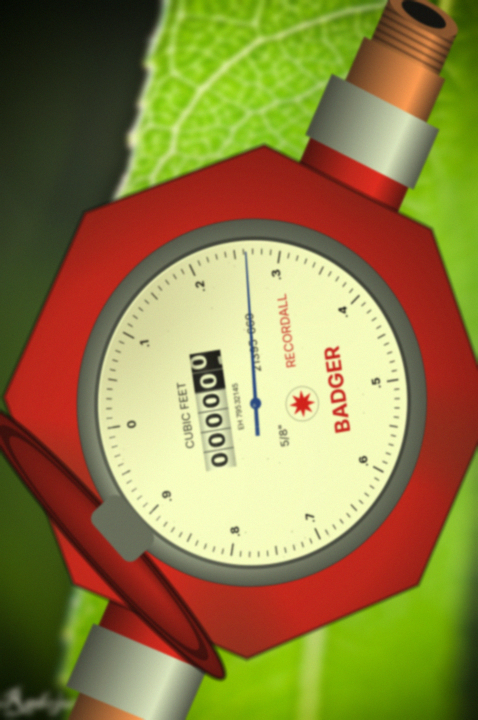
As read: 0.26 (ft³)
